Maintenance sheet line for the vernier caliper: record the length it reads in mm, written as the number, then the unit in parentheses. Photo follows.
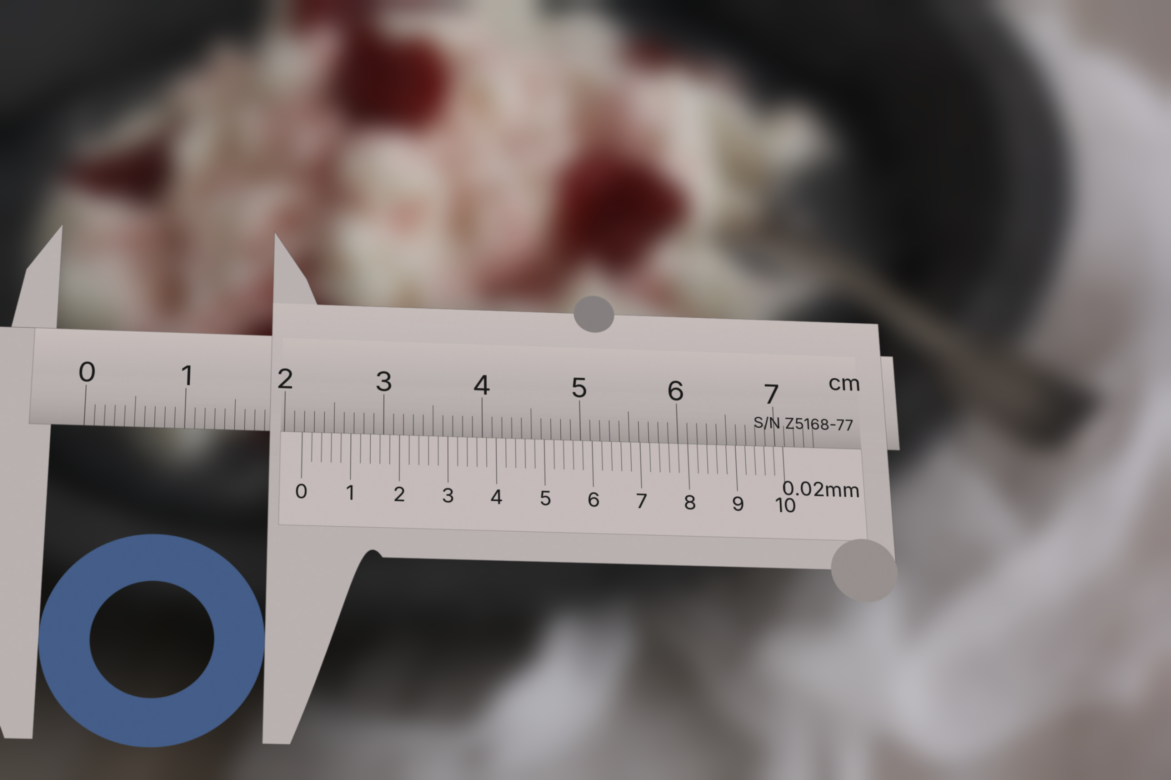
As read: 21.8 (mm)
